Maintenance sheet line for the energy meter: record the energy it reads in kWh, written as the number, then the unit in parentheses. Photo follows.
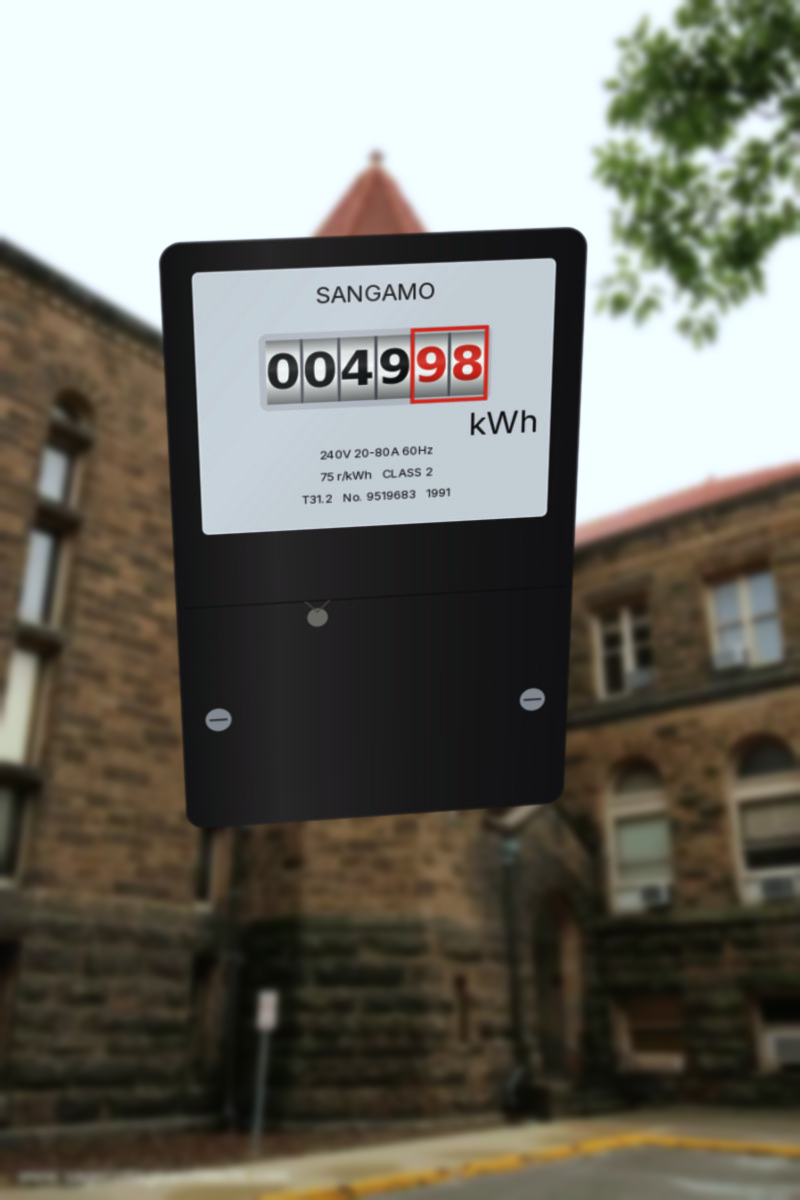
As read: 49.98 (kWh)
